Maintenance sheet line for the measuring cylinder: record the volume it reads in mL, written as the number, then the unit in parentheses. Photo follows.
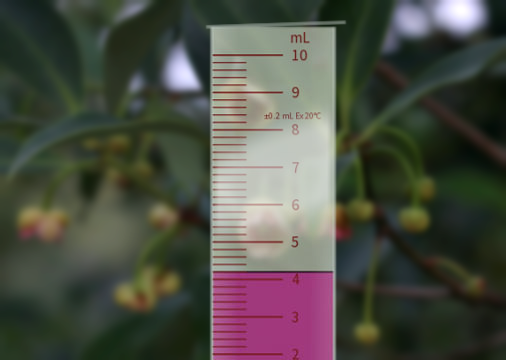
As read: 4.2 (mL)
